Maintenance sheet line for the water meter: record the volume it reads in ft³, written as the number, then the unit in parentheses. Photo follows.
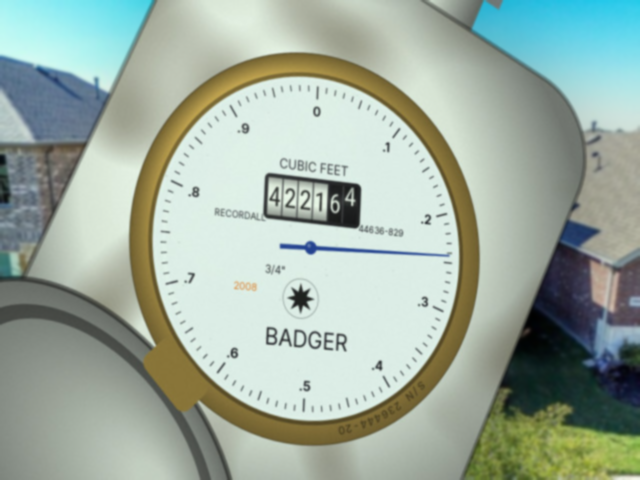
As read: 422164.24 (ft³)
